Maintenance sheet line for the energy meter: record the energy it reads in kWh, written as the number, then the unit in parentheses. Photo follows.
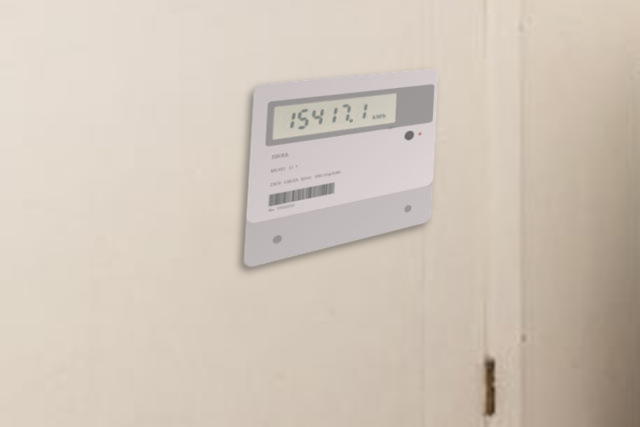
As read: 15417.1 (kWh)
